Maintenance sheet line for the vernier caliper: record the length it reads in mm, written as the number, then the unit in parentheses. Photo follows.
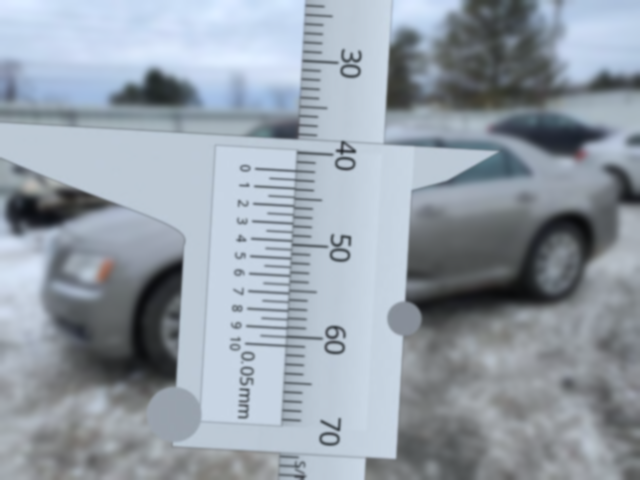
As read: 42.0 (mm)
